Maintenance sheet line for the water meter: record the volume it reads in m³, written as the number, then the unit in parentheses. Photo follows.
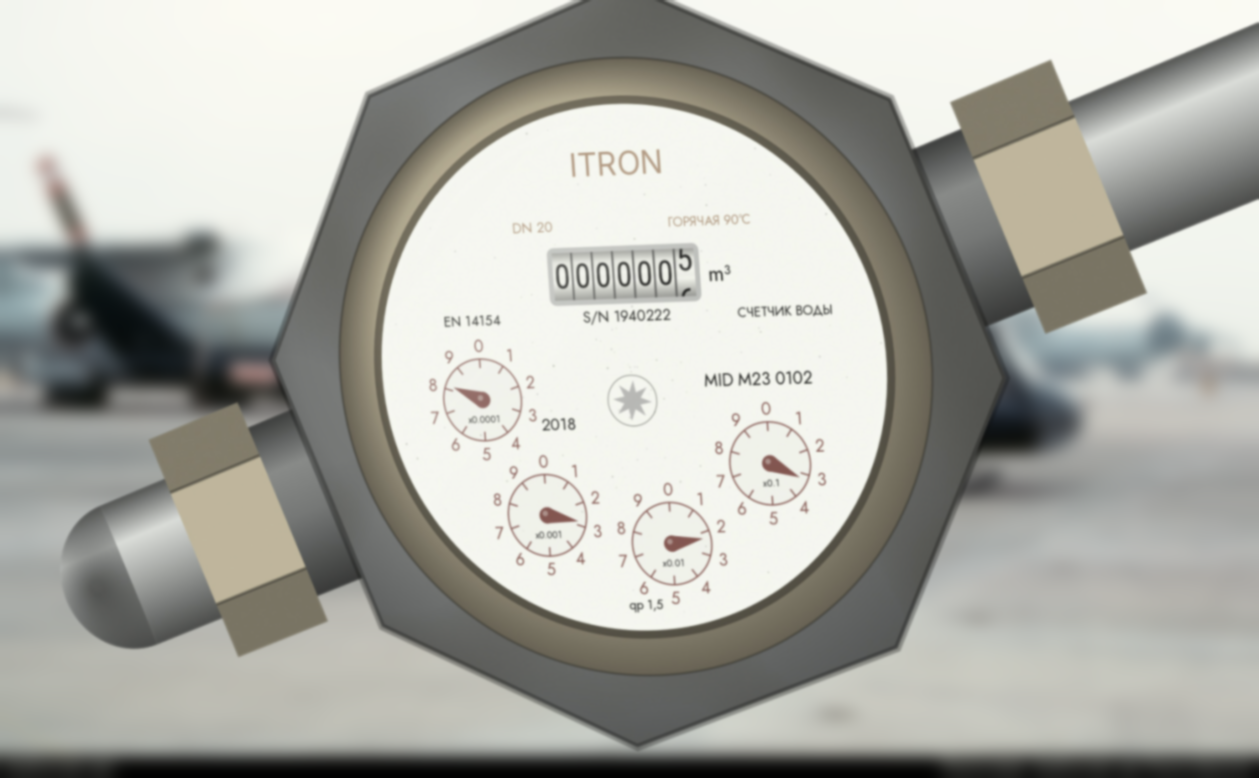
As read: 5.3228 (m³)
